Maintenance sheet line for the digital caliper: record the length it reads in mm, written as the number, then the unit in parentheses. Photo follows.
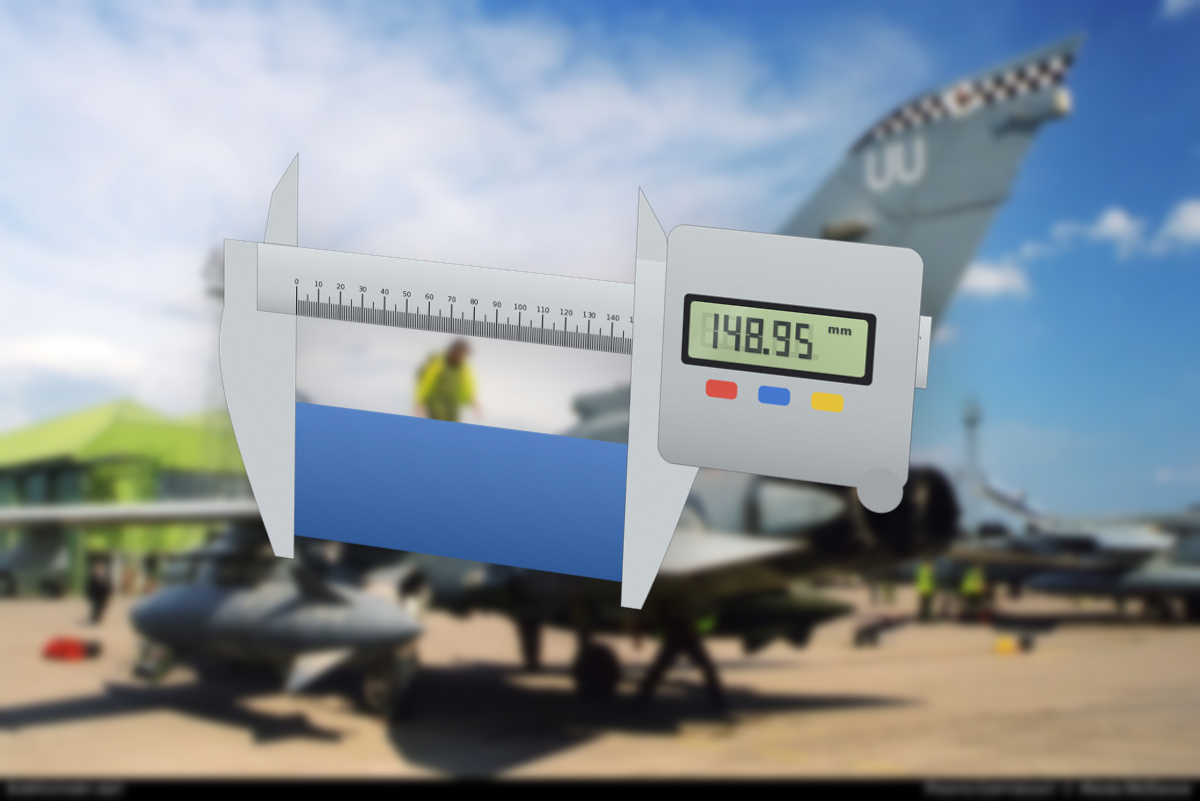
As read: 148.95 (mm)
